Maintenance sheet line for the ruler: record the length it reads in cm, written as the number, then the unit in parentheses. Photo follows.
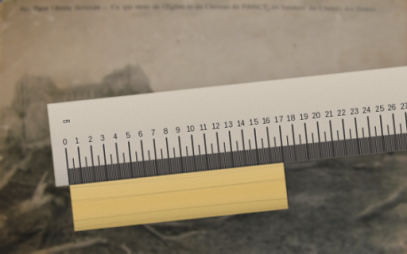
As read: 17 (cm)
